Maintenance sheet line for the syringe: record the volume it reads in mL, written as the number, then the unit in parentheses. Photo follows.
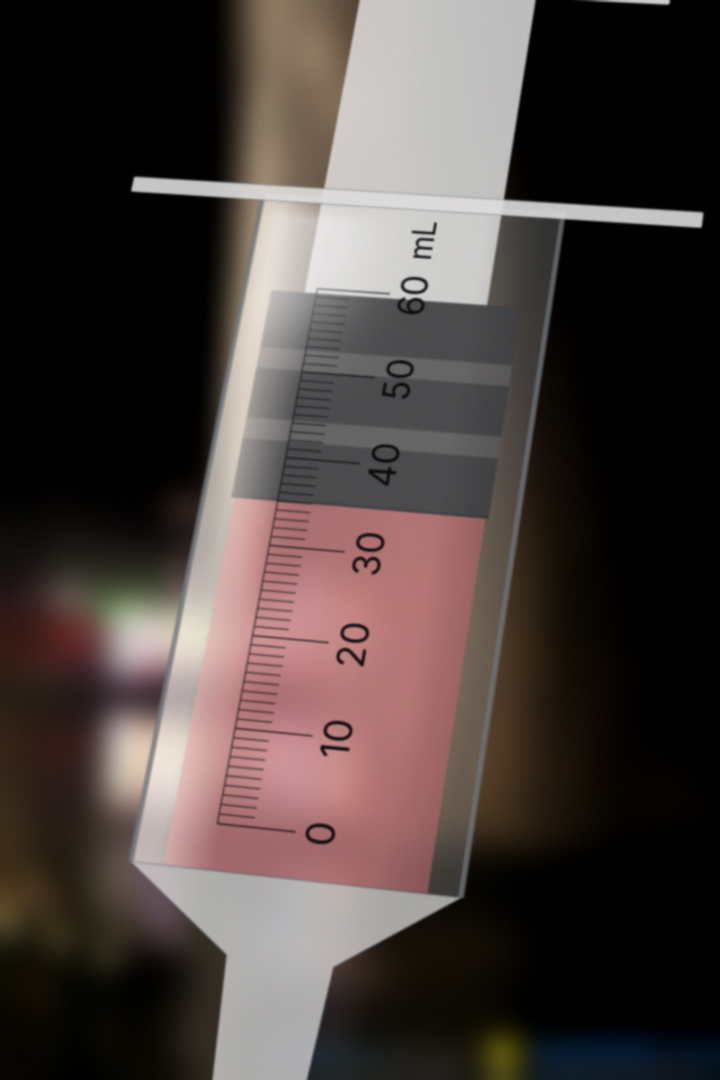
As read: 35 (mL)
